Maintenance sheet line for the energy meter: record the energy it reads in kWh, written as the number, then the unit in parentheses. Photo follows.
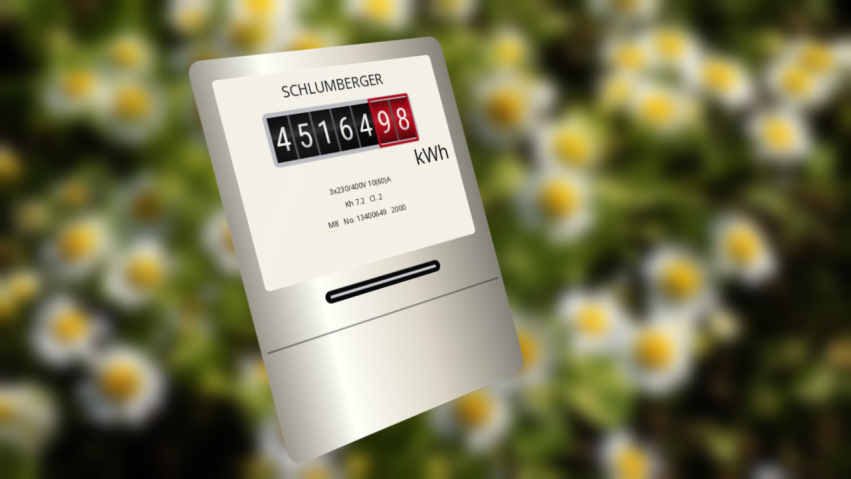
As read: 45164.98 (kWh)
